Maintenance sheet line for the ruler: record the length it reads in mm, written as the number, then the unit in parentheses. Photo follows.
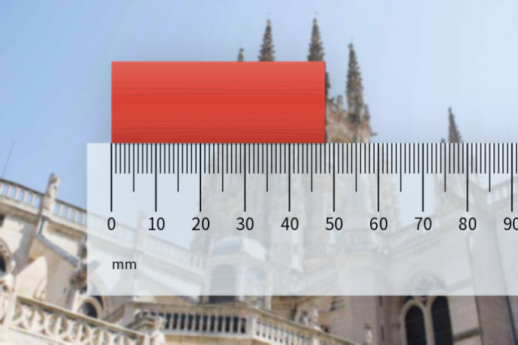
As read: 48 (mm)
